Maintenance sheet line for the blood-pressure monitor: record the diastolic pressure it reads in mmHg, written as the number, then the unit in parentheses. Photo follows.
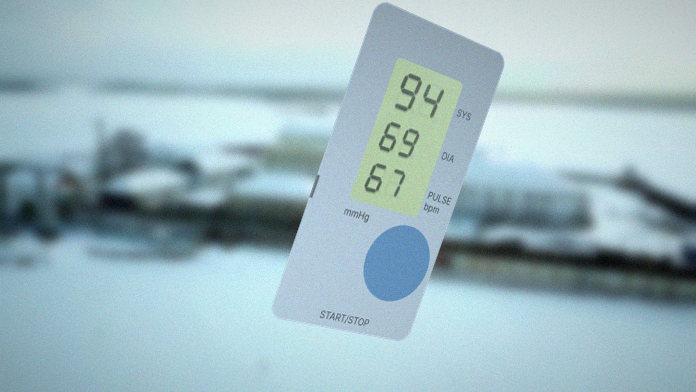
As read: 69 (mmHg)
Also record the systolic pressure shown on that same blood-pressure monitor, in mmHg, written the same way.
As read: 94 (mmHg)
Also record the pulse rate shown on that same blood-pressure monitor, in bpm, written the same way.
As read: 67 (bpm)
